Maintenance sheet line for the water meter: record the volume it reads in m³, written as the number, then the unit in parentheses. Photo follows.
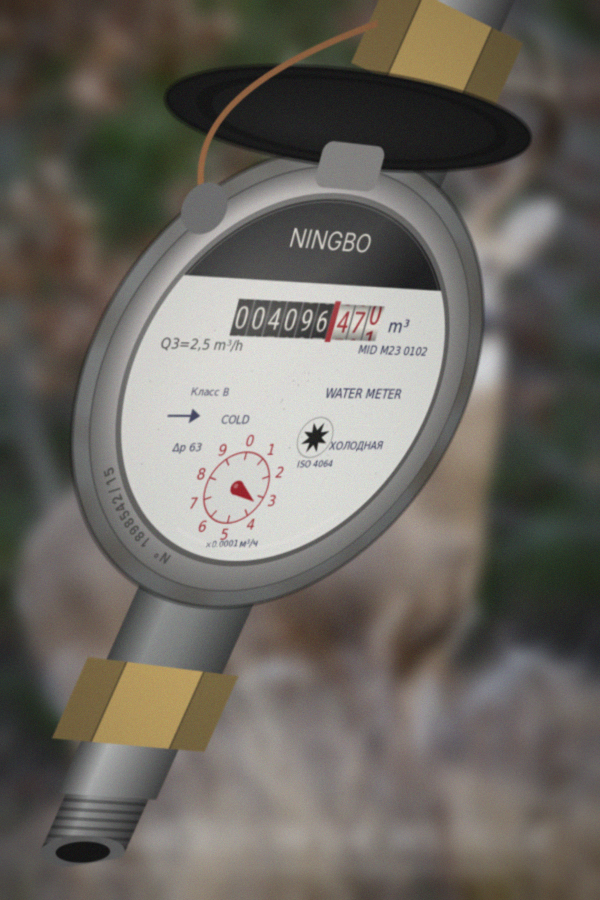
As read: 4096.4703 (m³)
